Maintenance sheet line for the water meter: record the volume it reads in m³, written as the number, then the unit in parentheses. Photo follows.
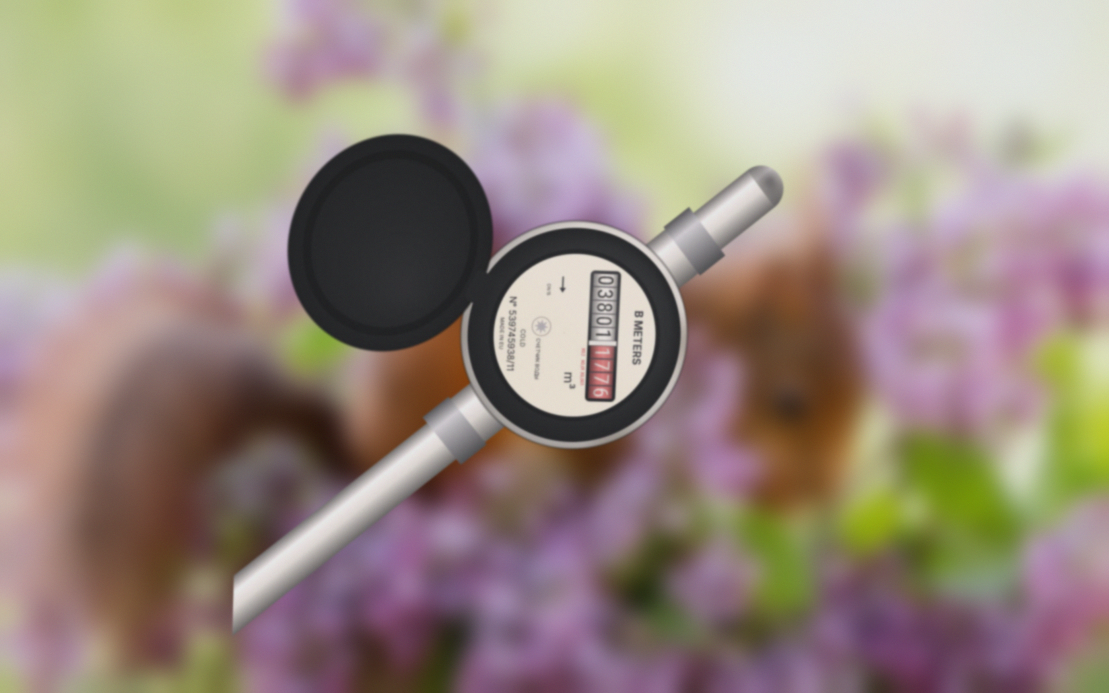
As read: 3801.1776 (m³)
